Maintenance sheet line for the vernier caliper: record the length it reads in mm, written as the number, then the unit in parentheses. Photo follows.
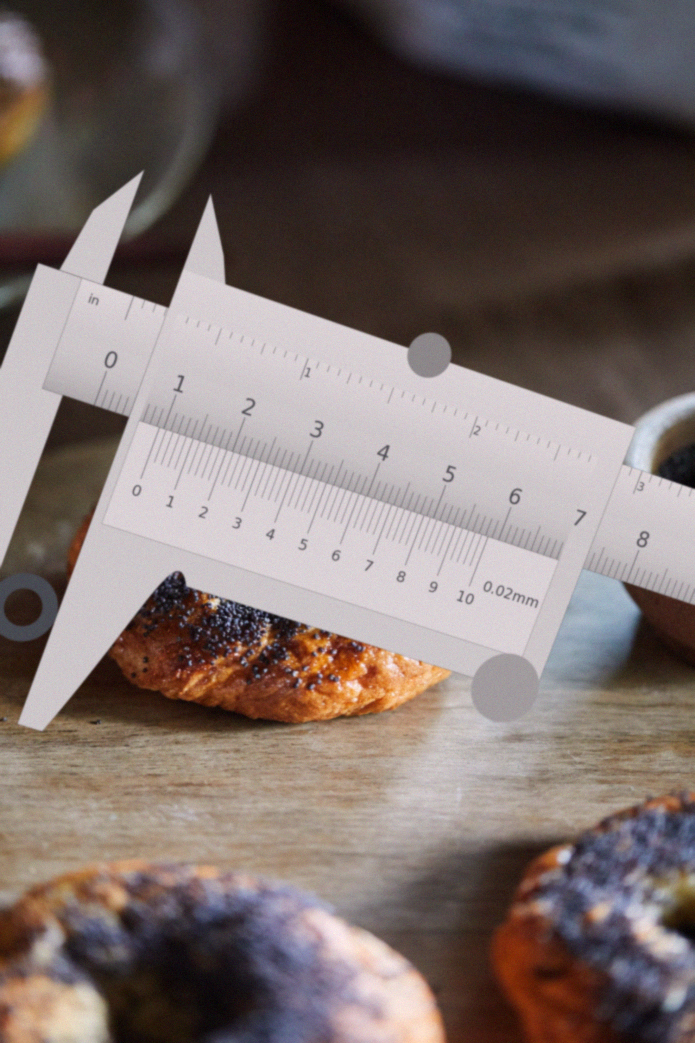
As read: 9.4 (mm)
